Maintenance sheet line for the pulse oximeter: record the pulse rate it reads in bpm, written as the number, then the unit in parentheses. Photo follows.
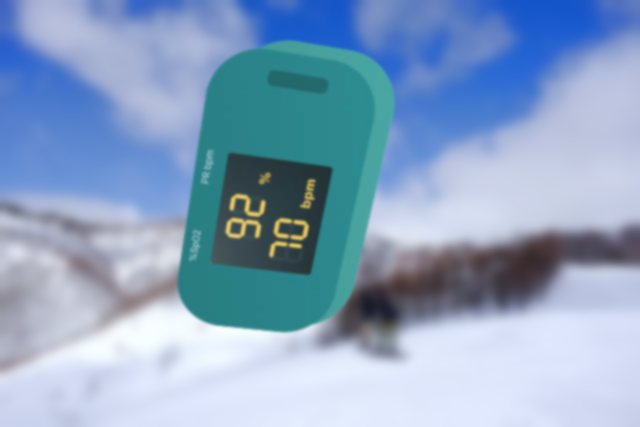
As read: 70 (bpm)
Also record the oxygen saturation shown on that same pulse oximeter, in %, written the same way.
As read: 92 (%)
